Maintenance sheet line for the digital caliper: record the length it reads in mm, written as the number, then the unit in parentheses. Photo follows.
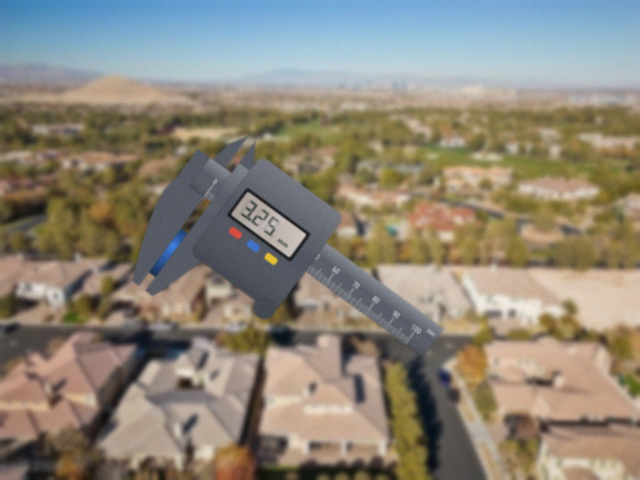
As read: 3.25 (mm)
